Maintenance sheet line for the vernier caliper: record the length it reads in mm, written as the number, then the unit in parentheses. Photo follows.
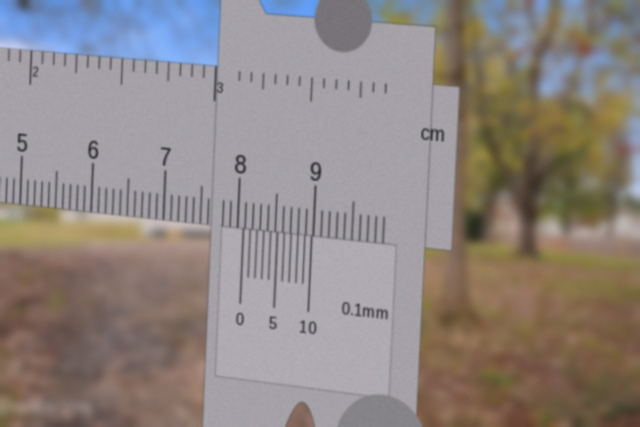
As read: 80.8 (mm)
